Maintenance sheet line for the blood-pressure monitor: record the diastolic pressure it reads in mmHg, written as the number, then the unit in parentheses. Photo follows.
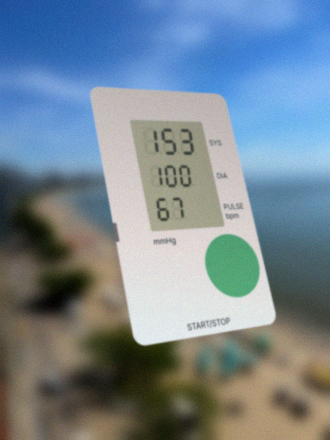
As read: 100 (mmHg)
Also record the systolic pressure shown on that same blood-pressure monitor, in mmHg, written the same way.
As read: 153 (mmHg)
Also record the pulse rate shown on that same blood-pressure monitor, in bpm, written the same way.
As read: 67 (bpm)
